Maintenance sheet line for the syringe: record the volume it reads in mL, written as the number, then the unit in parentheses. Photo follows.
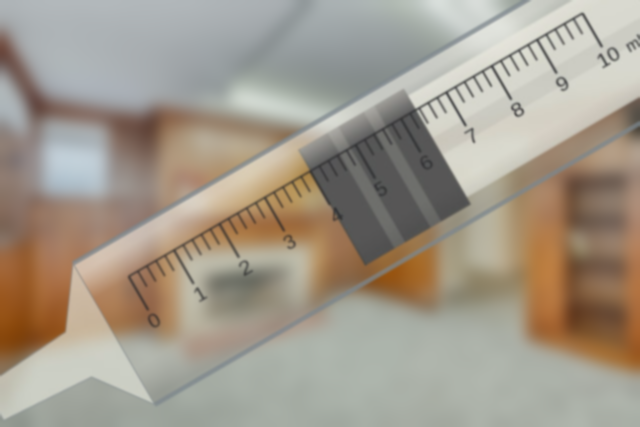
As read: 4 (mL)
